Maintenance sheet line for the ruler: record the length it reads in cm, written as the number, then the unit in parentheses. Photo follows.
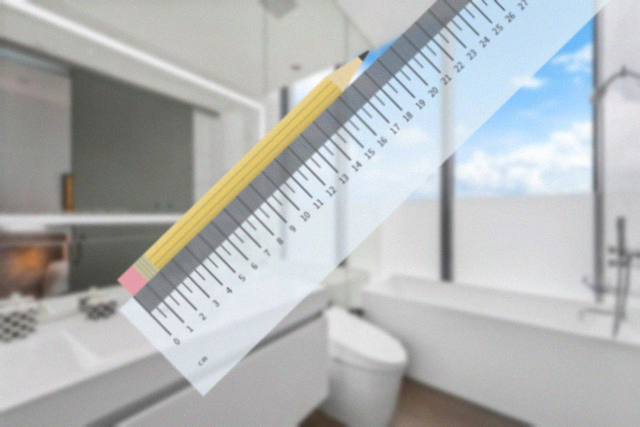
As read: 19 (cm)
